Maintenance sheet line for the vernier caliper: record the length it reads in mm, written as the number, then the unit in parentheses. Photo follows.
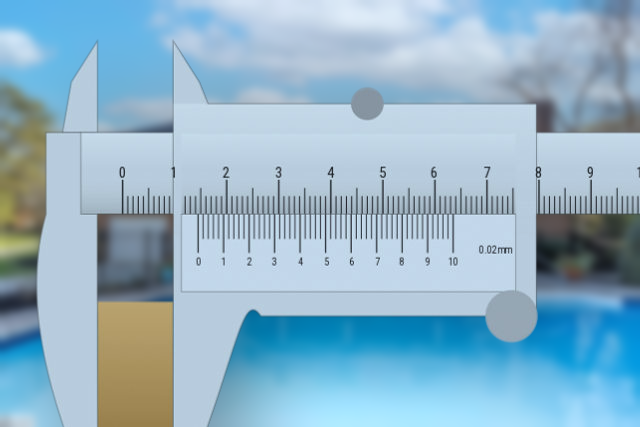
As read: 14.5 (mm)
